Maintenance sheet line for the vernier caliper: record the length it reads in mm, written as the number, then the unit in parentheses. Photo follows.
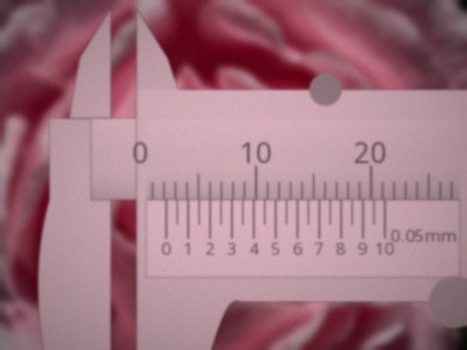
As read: 2.2 (mm)
